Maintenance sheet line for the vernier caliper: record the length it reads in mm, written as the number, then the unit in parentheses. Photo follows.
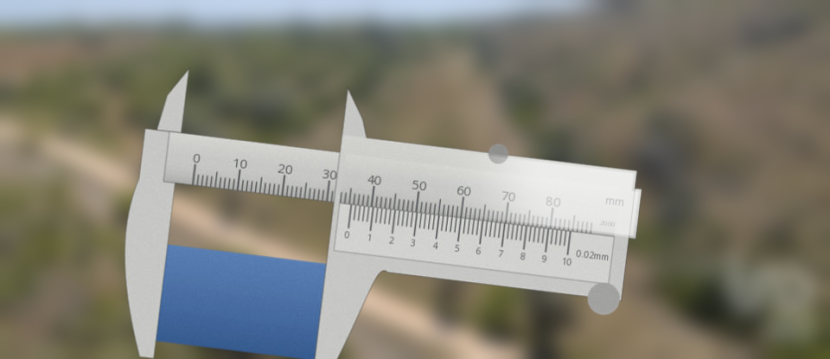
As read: 35.5 (mm)
